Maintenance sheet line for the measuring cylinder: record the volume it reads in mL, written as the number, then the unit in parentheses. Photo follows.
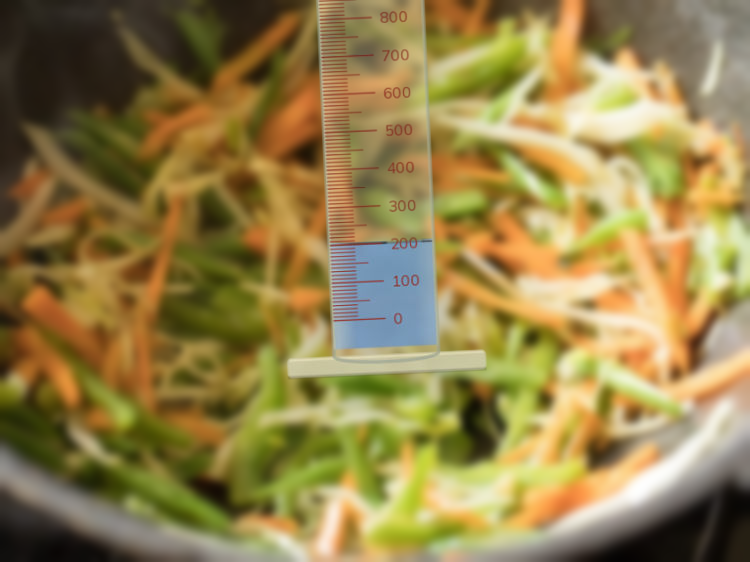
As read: 200 (mL)
